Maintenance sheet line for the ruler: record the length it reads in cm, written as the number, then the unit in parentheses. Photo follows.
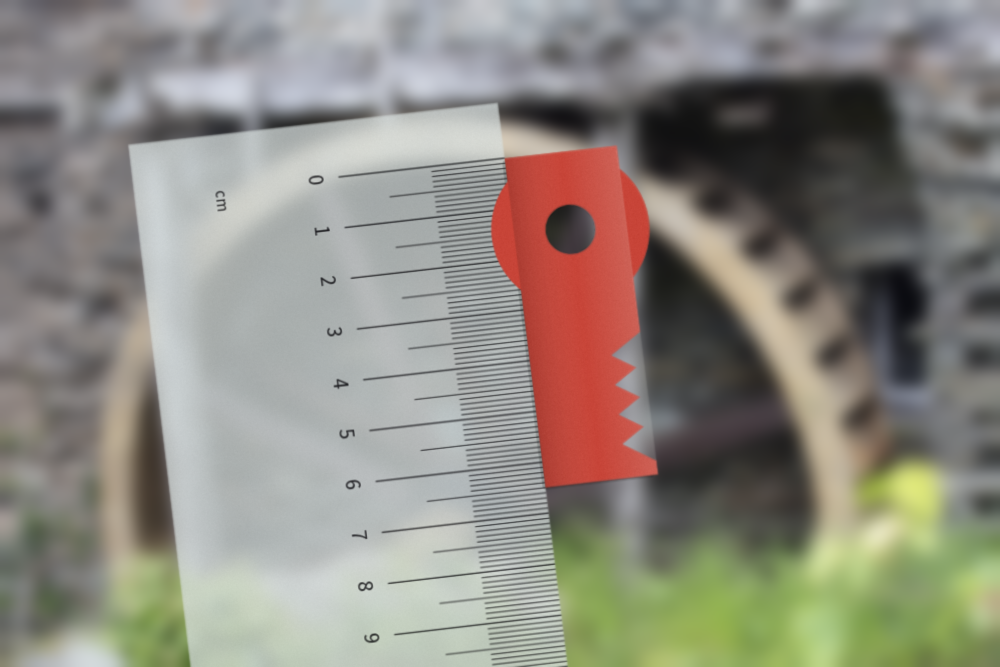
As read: 6.5 (cm)
